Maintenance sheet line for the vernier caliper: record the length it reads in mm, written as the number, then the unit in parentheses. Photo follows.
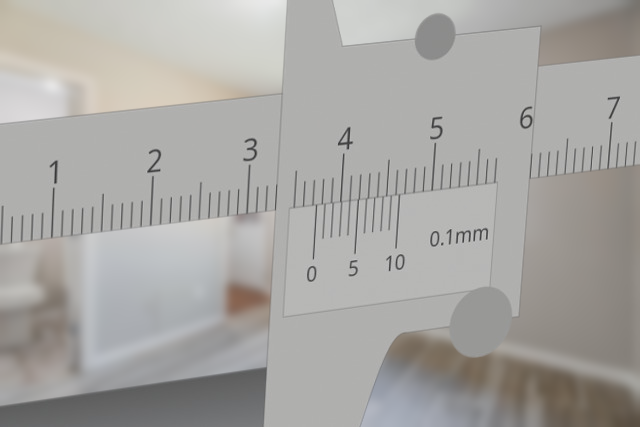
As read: 37.4 (mm)
